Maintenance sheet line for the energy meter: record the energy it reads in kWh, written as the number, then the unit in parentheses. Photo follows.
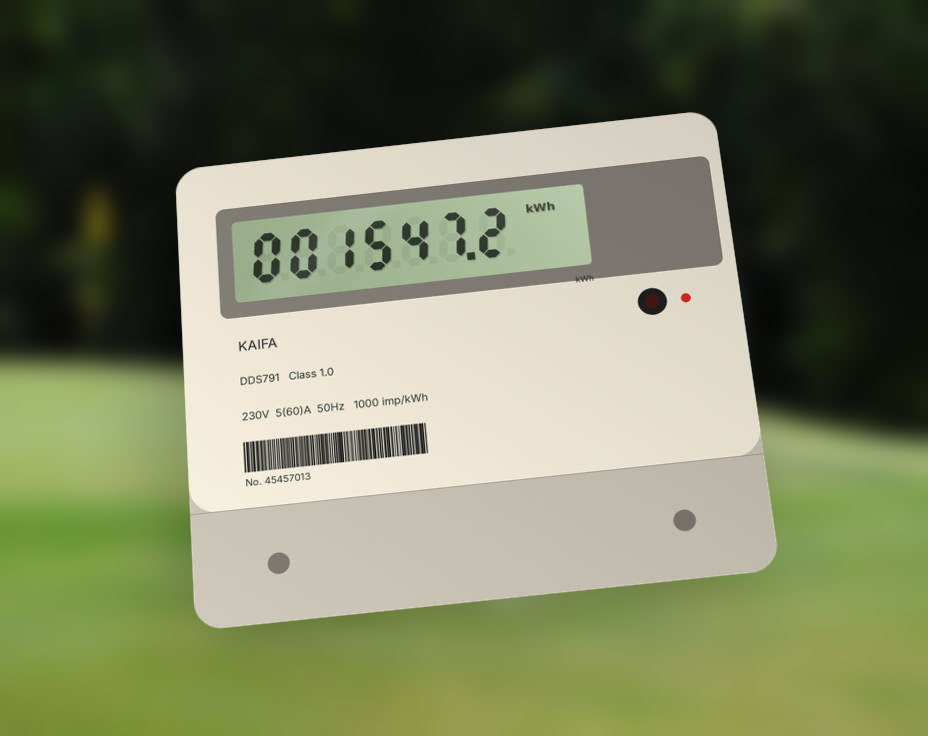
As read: 1547.2 (kWh)
